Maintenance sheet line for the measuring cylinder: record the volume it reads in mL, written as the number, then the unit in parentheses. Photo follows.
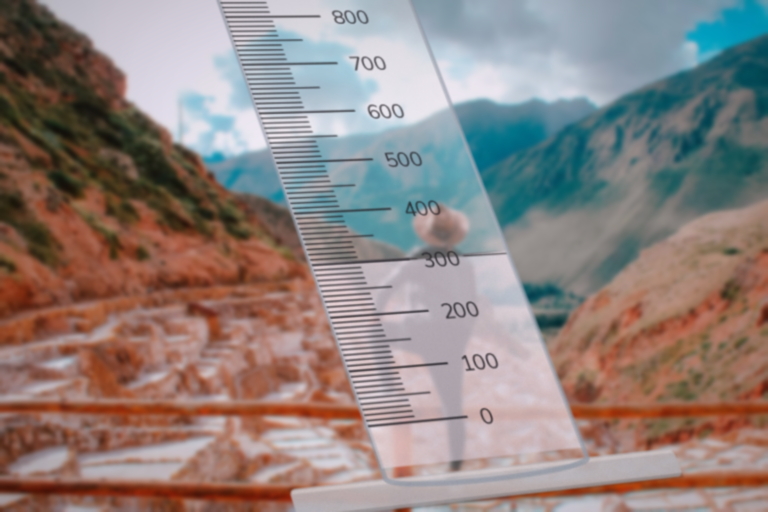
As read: 300 (mL)
